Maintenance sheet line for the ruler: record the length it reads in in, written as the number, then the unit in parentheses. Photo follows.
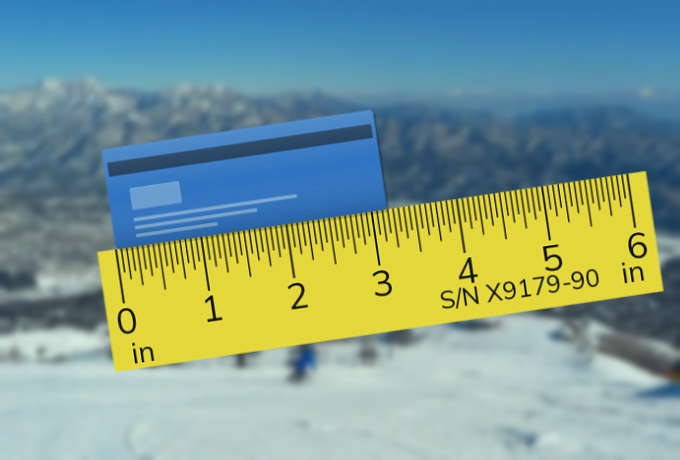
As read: 3.1875 (in)
